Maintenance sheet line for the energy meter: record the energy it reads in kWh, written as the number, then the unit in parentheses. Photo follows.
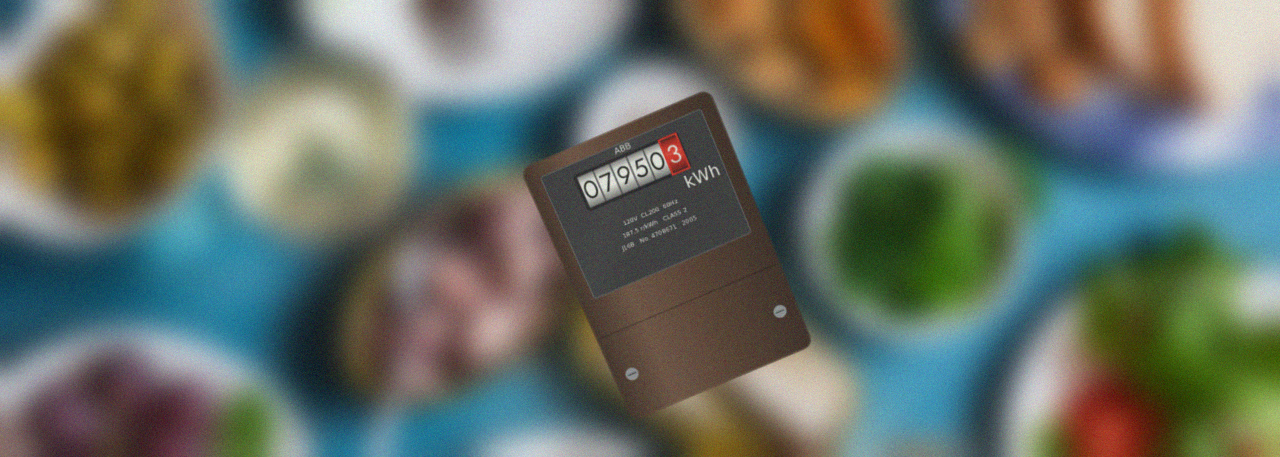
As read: 7950.3 (kWh)
